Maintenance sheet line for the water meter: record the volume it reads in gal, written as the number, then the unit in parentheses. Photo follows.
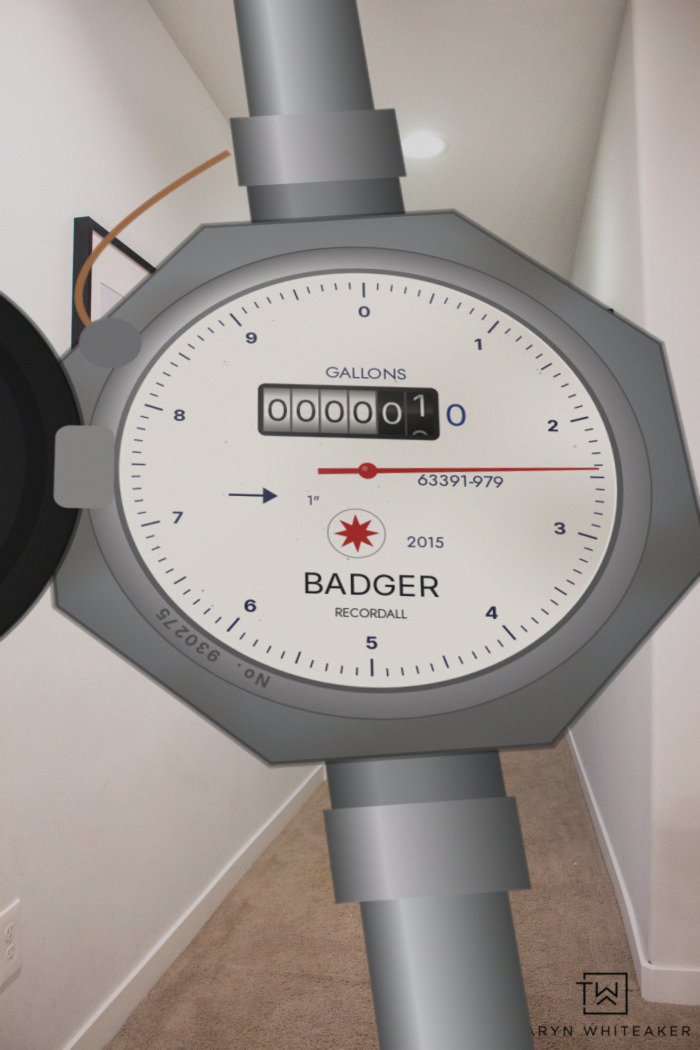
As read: 12.4 (gal)
